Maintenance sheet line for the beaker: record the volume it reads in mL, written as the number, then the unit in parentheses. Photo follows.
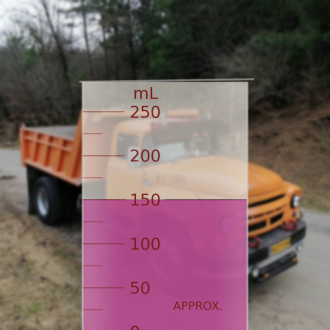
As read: 150 (mL)
